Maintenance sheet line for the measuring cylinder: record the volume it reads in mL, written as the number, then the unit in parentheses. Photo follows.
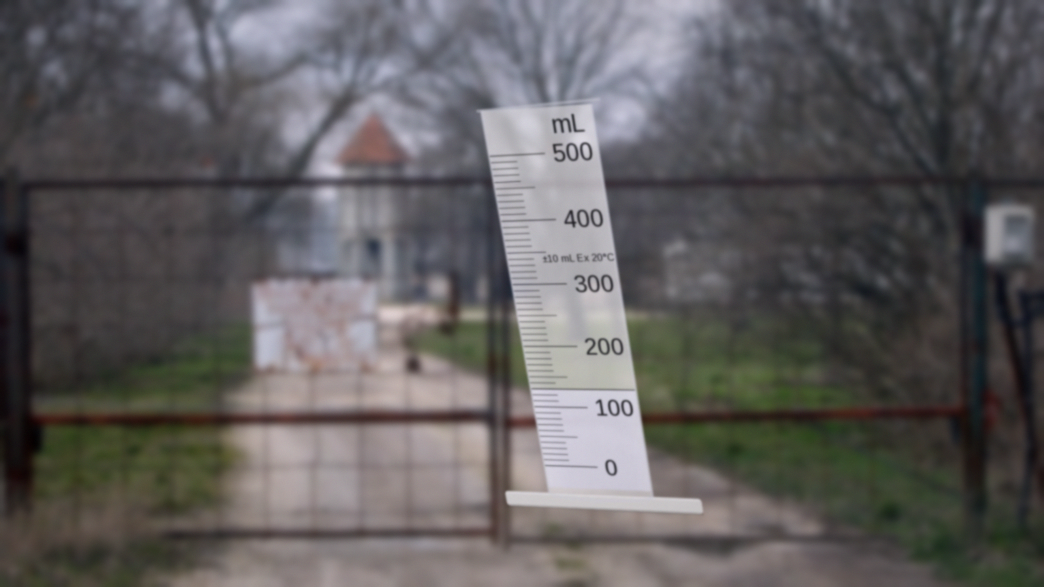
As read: 130 (mL)
